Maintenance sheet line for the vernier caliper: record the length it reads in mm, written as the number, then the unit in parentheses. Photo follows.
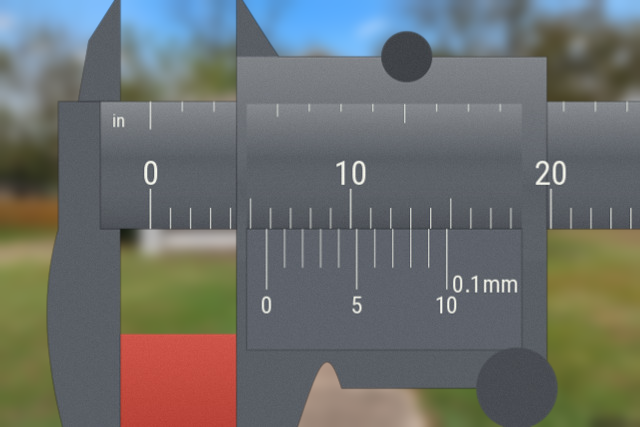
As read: 5.8 (mm)
